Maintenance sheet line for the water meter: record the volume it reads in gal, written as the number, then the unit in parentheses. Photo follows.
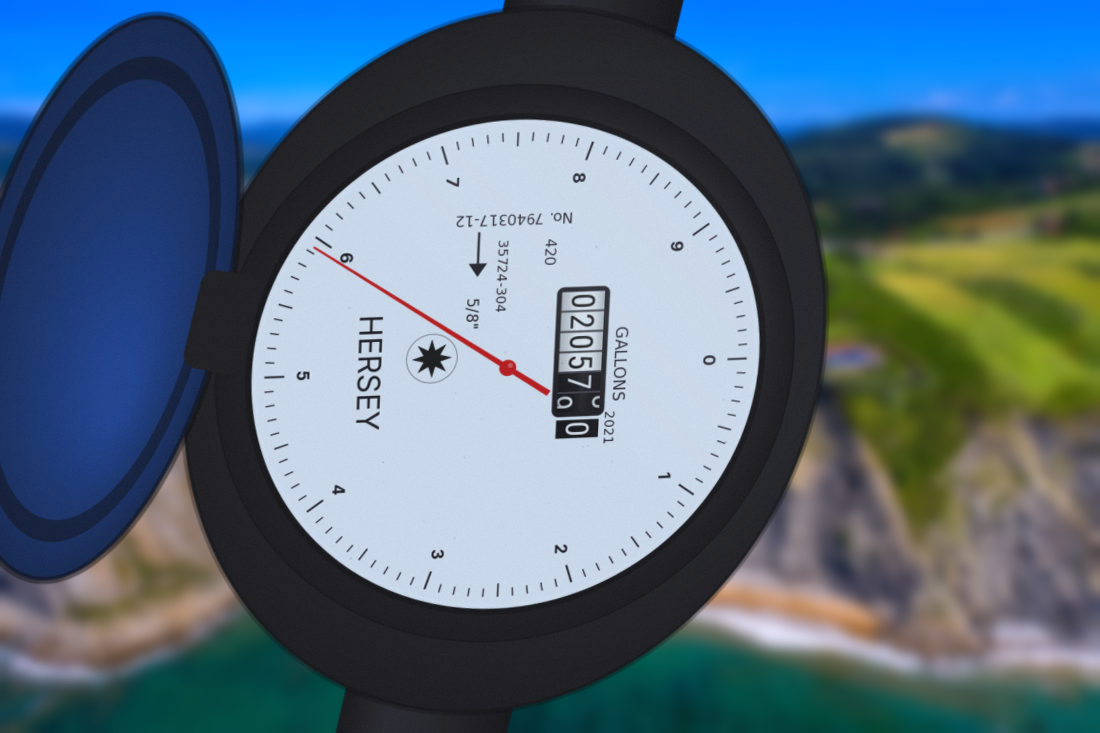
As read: 205785.9 (gal)
